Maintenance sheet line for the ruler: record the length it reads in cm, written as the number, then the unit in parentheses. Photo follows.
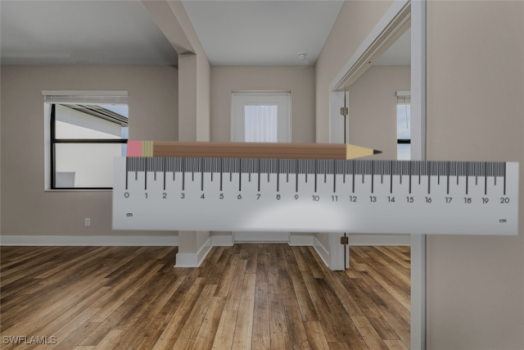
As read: 13.5 (cm)
